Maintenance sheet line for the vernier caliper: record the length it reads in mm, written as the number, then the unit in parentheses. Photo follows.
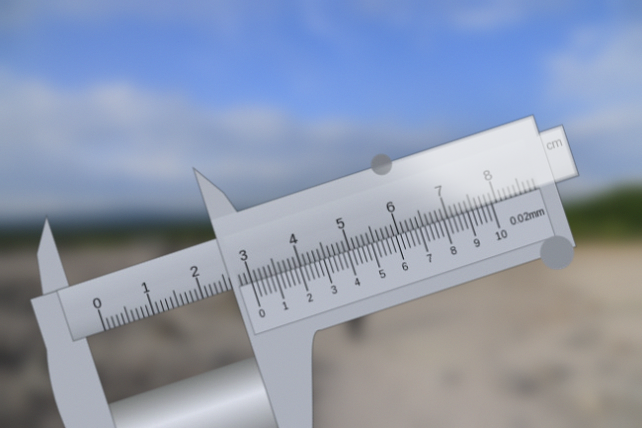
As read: 30.0 (mm)
